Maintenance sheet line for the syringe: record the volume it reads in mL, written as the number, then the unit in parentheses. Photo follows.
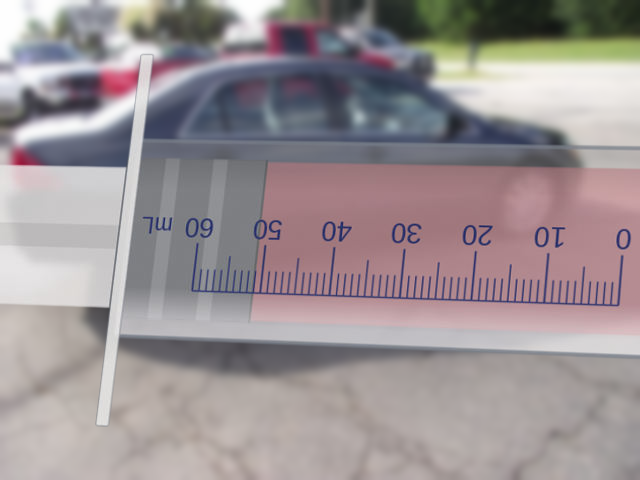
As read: 51 (mL)
